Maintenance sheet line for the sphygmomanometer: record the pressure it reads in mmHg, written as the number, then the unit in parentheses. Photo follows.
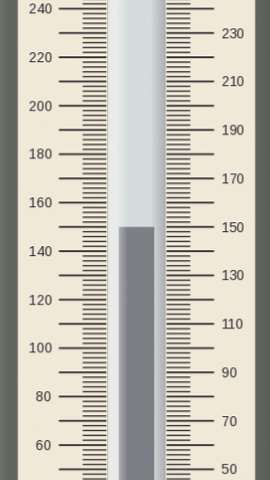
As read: 150 (mmHg)
